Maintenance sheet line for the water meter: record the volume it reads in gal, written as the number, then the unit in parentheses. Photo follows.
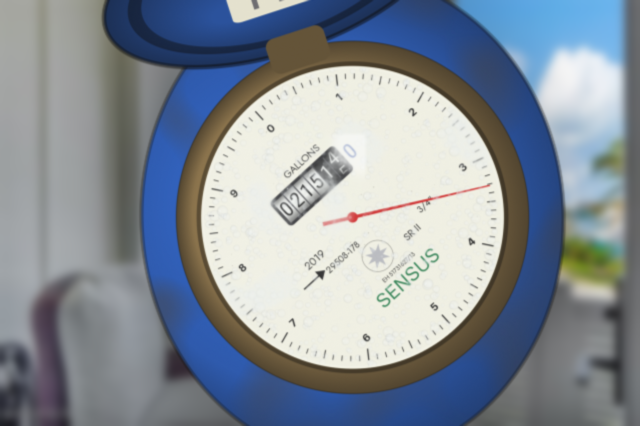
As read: 215143.3 (gal)
